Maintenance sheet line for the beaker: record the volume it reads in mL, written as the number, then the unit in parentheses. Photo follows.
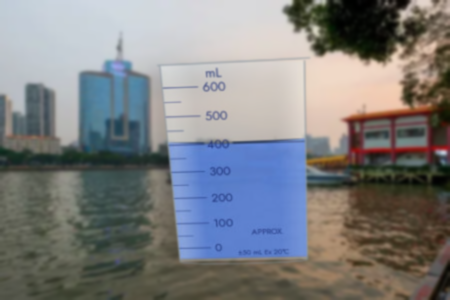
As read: 400 (mL)
